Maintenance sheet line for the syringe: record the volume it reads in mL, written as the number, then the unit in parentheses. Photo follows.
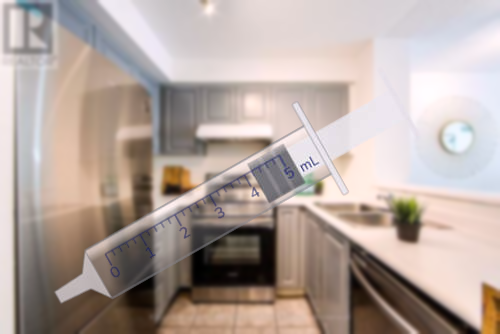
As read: 4.2 (mL)
